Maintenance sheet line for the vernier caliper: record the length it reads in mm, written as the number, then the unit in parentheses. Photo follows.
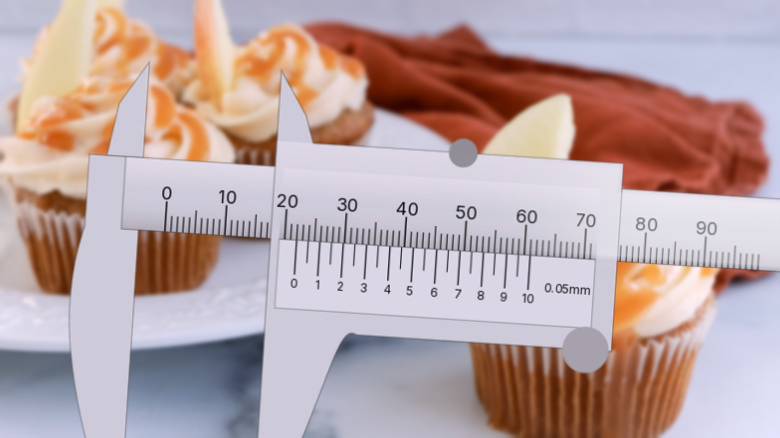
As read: 22.0 (mm)
